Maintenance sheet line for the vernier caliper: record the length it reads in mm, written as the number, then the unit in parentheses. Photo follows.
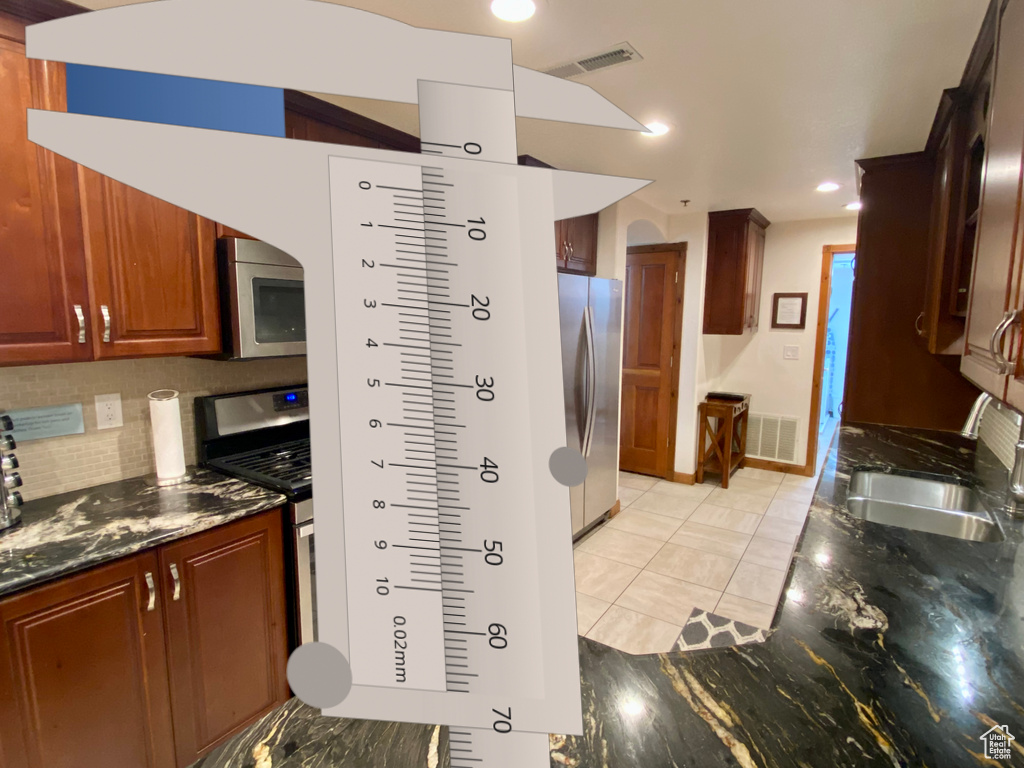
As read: 6.2 (mm)
